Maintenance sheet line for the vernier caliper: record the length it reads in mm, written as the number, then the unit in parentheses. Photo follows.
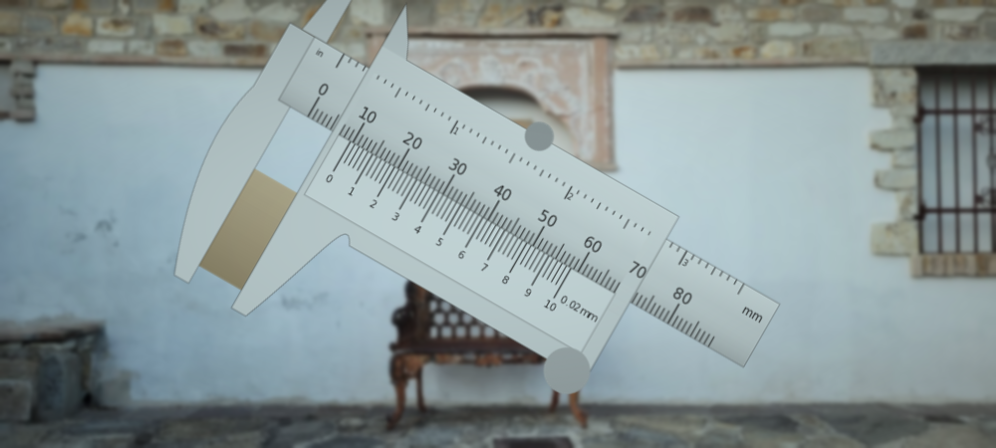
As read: 9.5 (mm)
